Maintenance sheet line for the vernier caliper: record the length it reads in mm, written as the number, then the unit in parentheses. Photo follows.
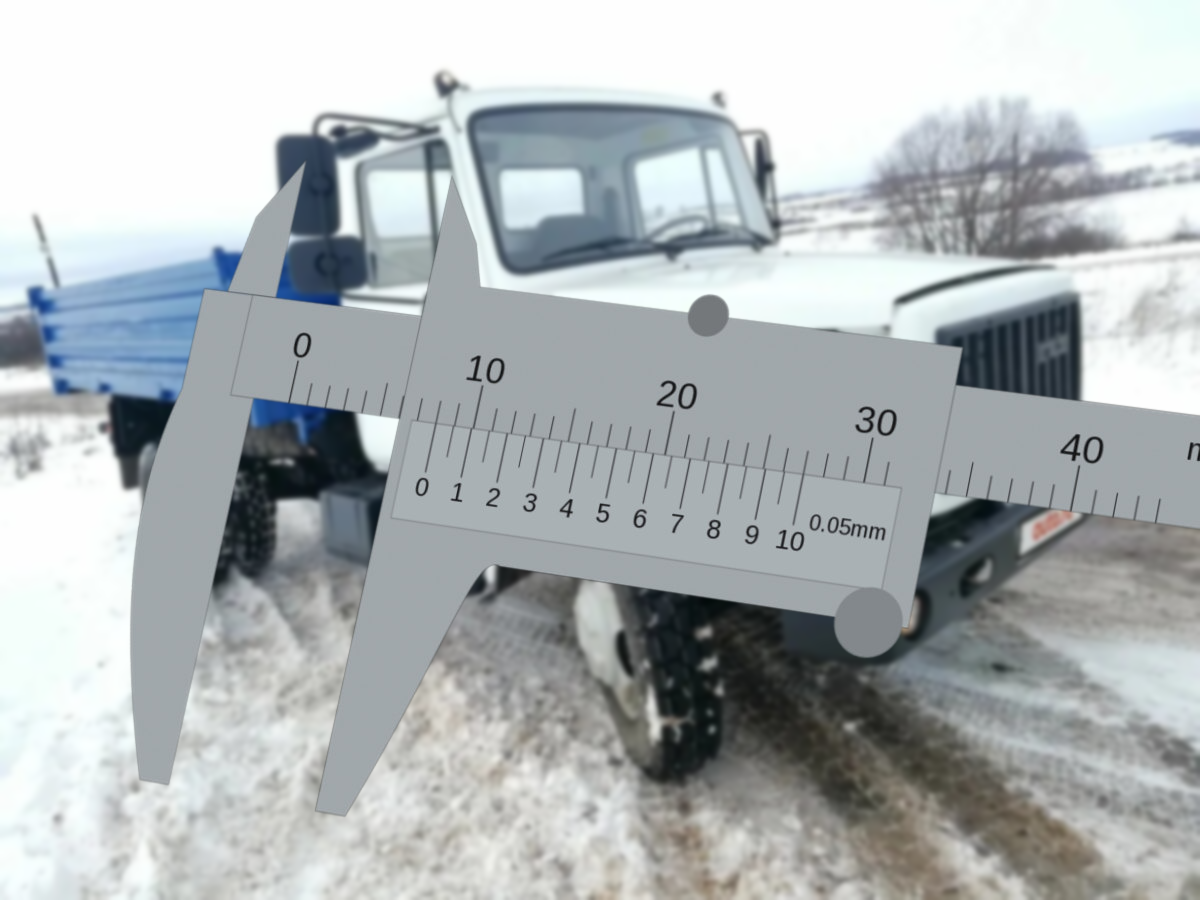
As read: 8.0 (mm)
